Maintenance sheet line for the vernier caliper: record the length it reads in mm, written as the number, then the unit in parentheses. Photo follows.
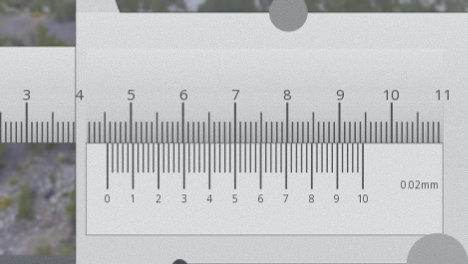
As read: 45.5 (mm)
